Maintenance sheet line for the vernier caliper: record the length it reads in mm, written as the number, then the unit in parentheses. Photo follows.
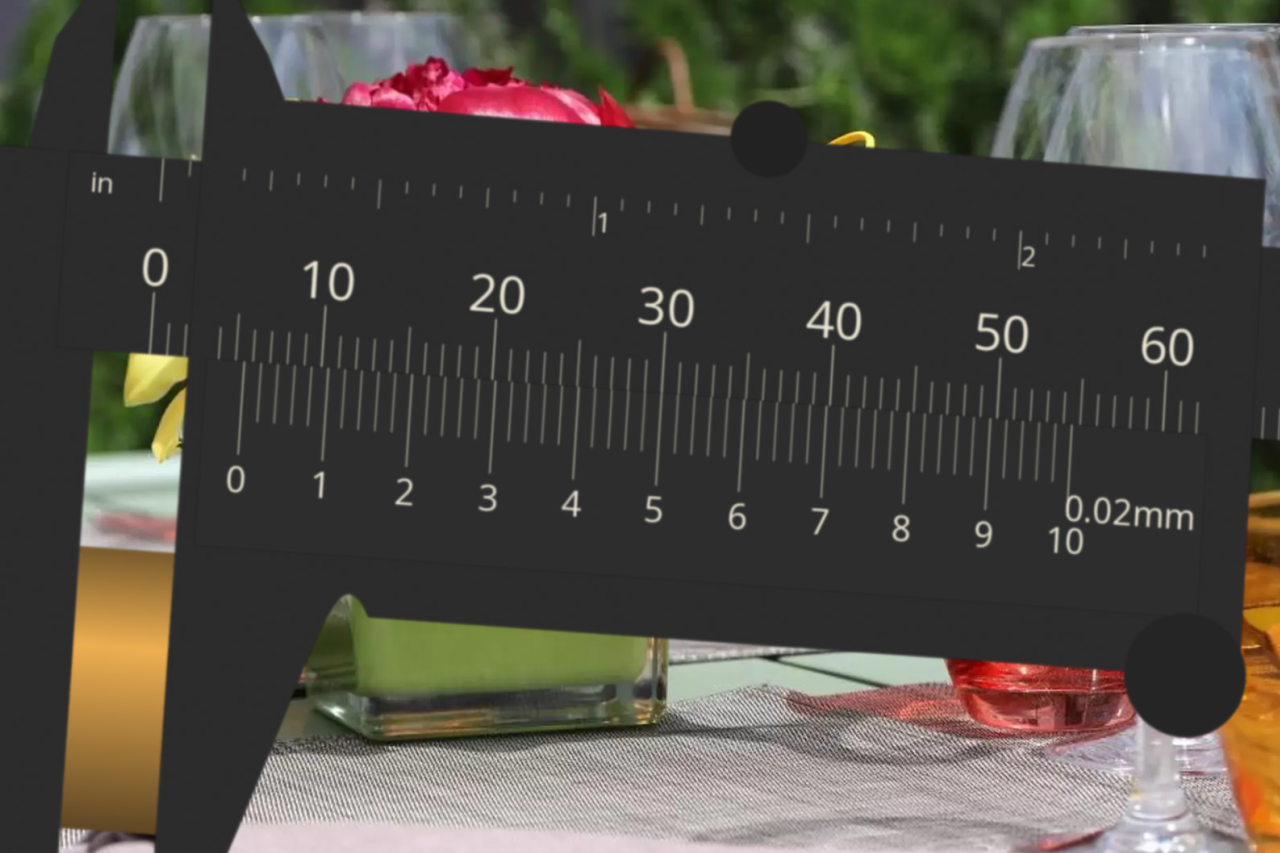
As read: 5.5 (mm)
